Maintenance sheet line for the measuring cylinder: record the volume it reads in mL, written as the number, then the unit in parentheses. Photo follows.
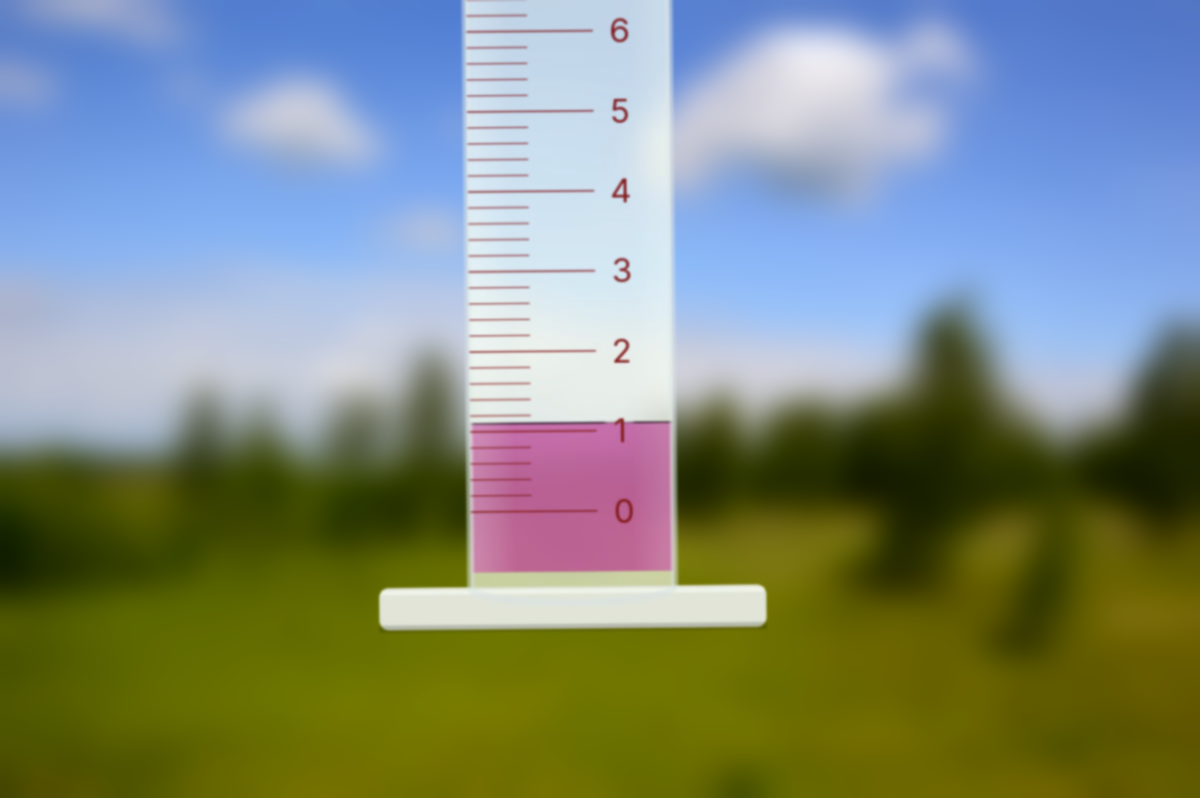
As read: 1.1 (mL)
